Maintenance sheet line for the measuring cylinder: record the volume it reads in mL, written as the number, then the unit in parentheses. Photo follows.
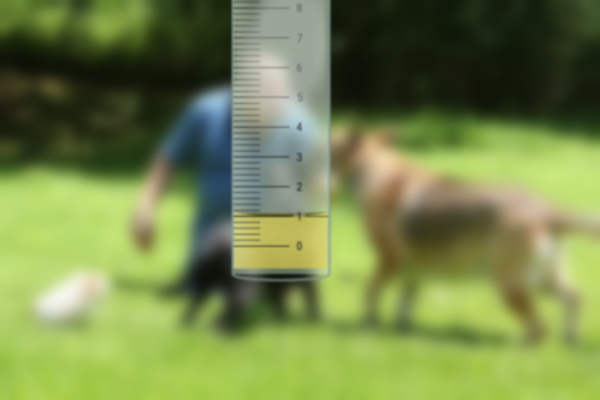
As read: 1 (mL)
